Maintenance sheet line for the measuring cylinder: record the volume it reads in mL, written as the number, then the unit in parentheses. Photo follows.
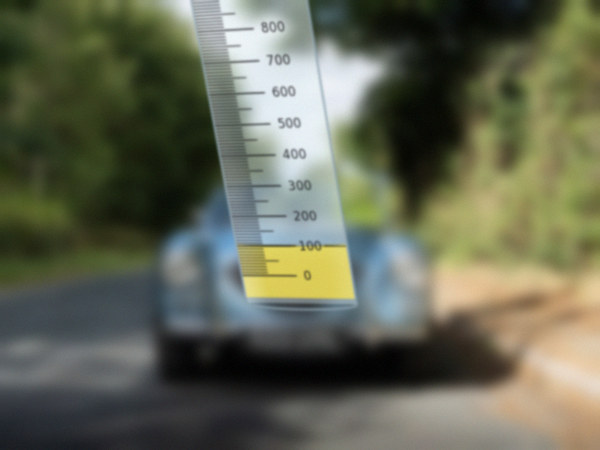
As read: 100 (mL)
